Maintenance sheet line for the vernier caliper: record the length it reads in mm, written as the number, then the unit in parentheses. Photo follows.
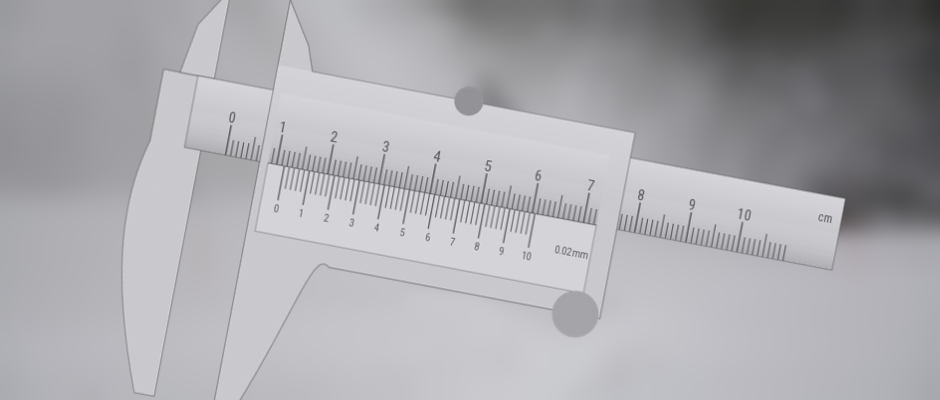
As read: 11.5 (mm)
